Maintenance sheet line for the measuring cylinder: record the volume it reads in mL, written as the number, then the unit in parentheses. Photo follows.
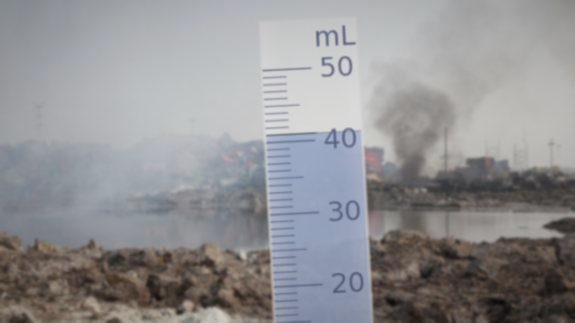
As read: 41 (mL)
